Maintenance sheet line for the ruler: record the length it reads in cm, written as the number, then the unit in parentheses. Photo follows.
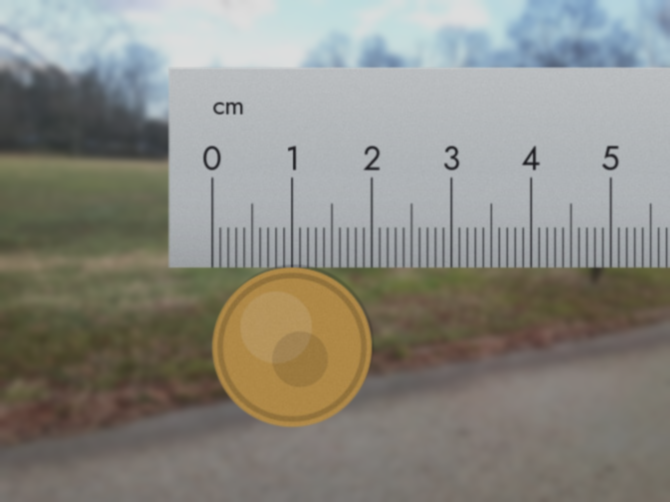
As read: 2 (cm)
